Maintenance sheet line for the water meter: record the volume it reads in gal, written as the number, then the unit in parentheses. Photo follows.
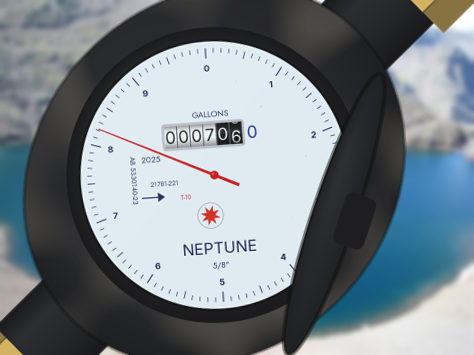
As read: 7058.2 (gal)
